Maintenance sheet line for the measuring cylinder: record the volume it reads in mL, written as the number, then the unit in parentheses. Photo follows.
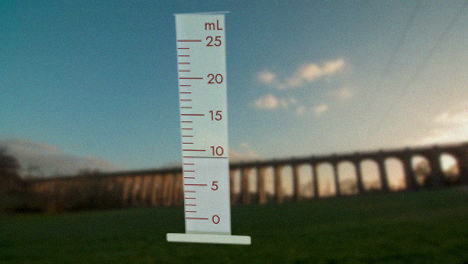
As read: 9 (mL)
